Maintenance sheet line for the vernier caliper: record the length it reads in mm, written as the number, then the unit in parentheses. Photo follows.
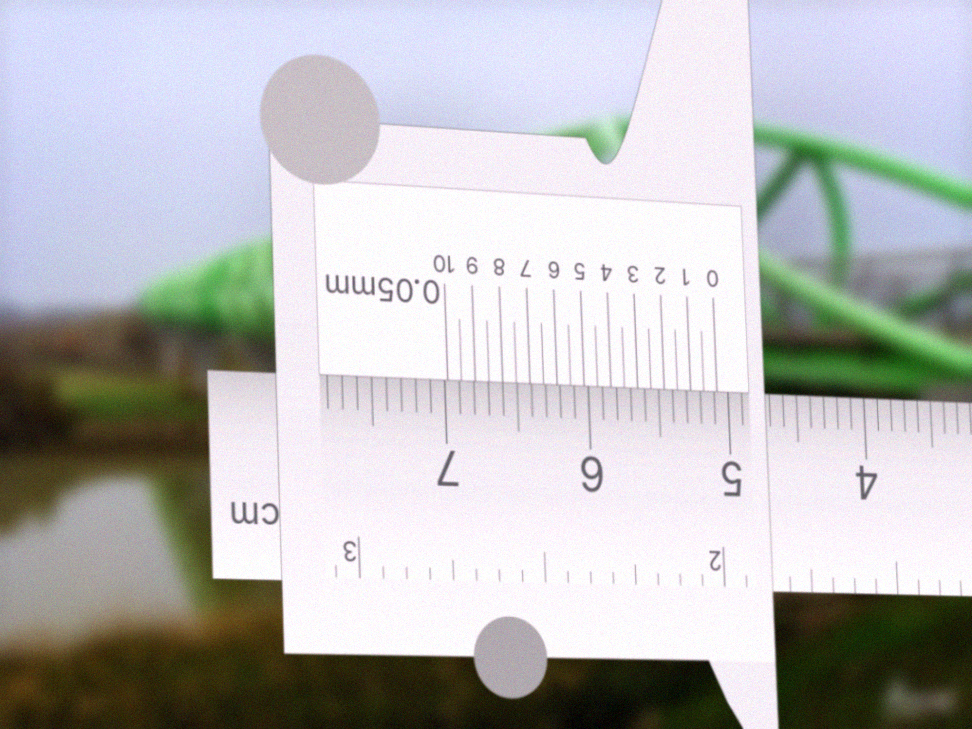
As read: 50.8 (mm)
